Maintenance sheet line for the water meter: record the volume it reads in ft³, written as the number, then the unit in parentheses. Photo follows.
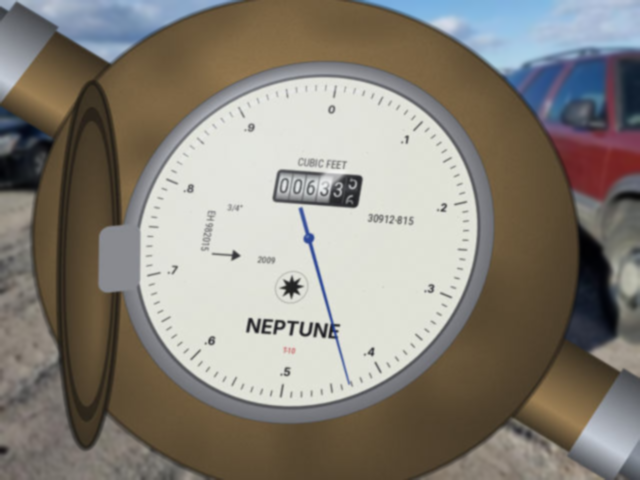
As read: 6335.43 (ft³)
